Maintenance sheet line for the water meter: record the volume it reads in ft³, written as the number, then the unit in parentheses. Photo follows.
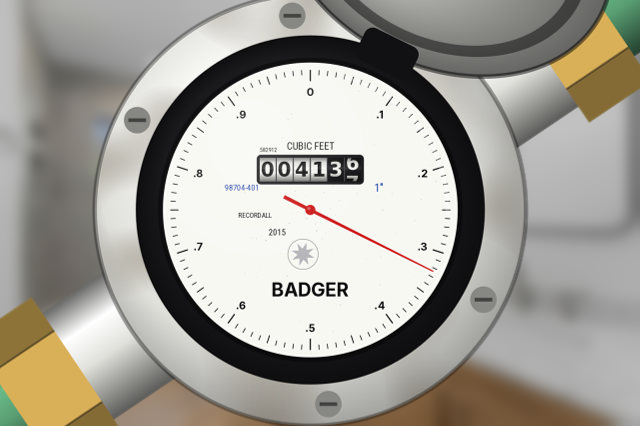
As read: 4136.32 (ft³)
